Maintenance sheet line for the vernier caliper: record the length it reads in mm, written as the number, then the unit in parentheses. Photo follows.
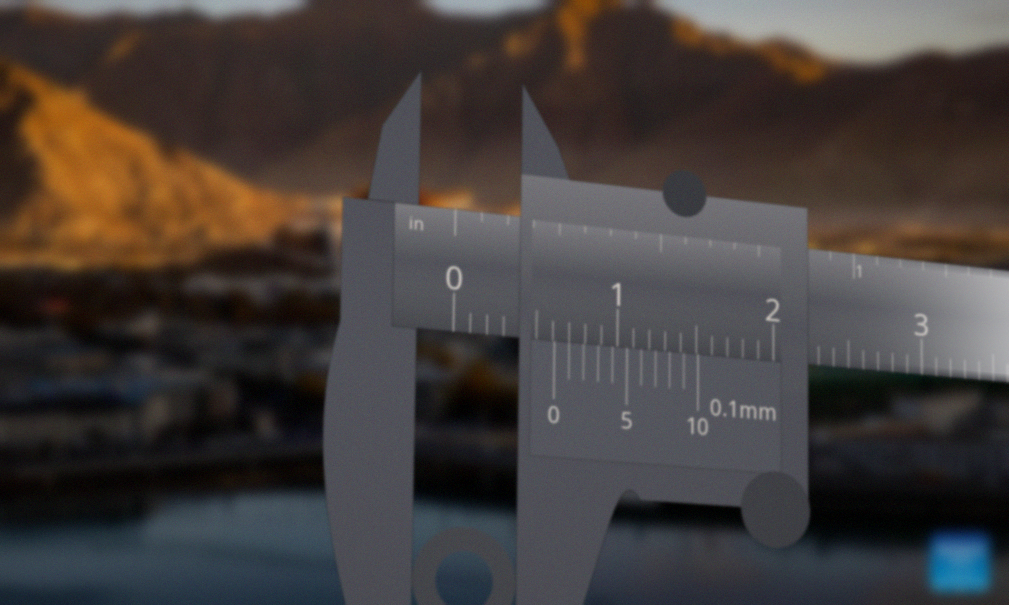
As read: 6.1 (mm)
